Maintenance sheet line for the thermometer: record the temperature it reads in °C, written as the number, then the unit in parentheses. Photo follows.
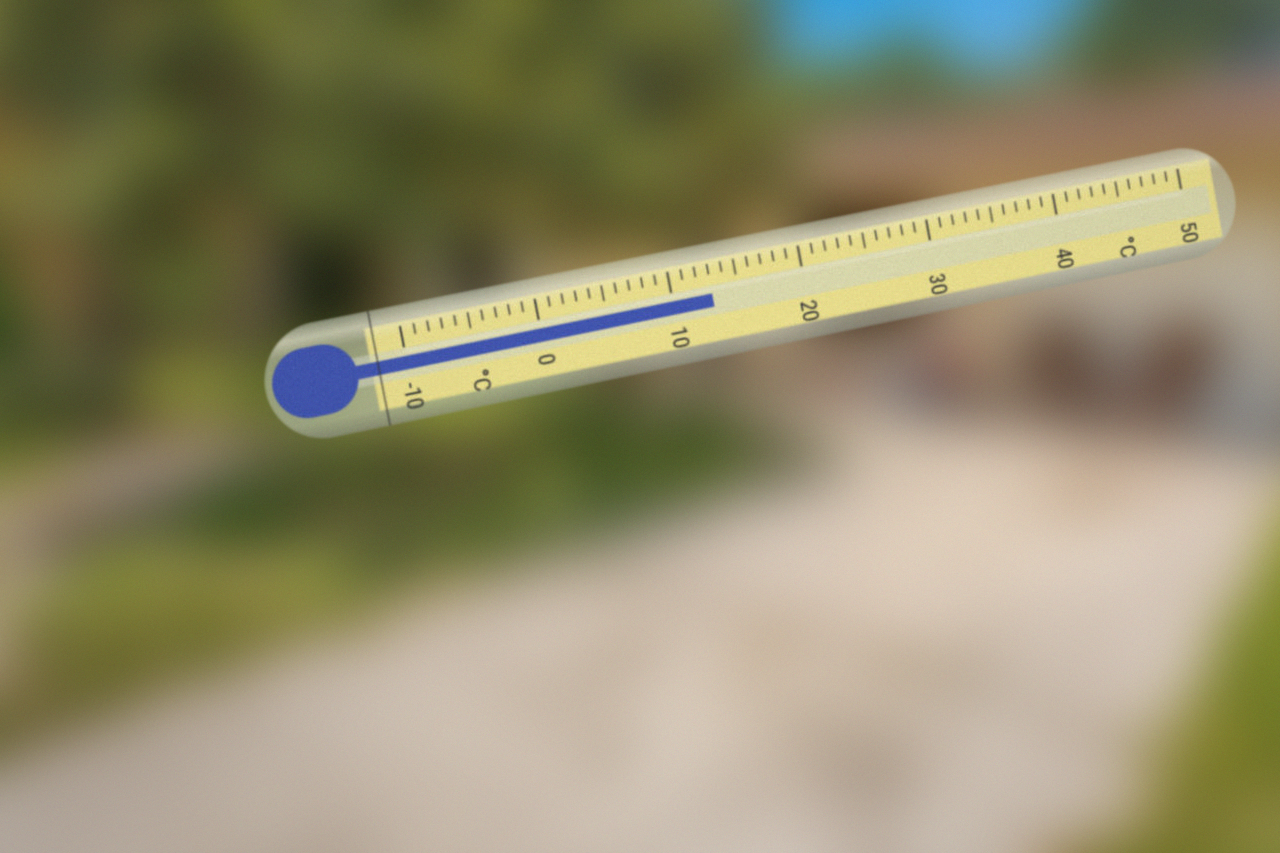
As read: 13 (°C)
